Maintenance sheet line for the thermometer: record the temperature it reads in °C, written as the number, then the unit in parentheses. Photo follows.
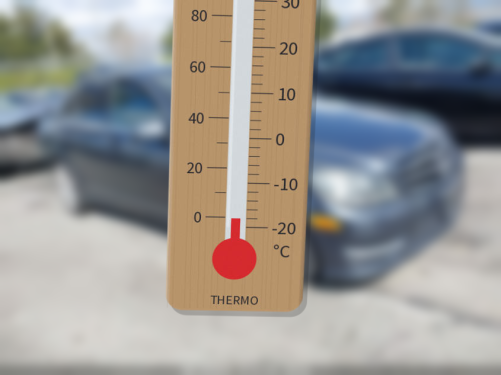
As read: -18 (°C)
